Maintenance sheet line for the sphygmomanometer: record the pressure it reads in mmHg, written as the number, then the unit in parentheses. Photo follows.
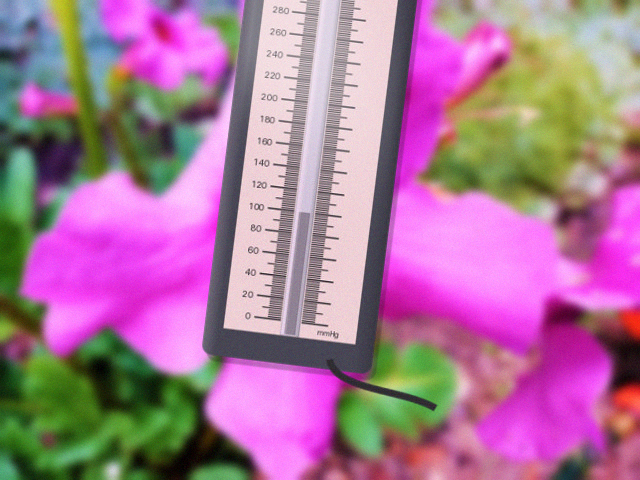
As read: 100 (mmHg)
